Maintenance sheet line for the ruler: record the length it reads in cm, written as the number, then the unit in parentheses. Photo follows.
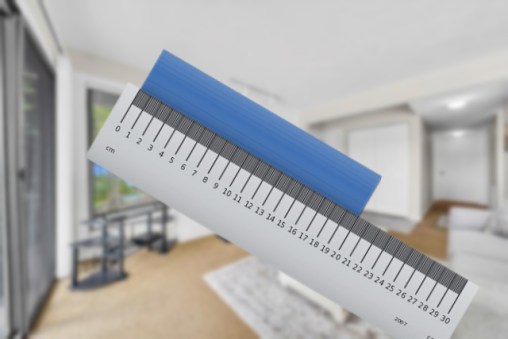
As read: 20 (cm)
